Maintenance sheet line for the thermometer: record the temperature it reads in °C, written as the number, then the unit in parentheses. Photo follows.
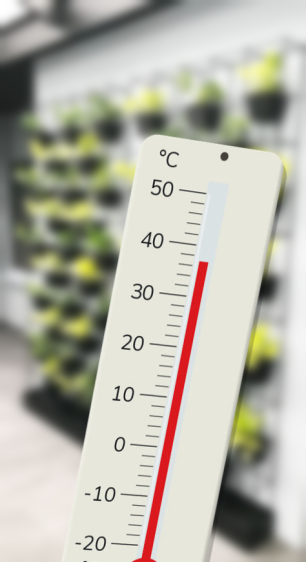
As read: 37 (°C)
